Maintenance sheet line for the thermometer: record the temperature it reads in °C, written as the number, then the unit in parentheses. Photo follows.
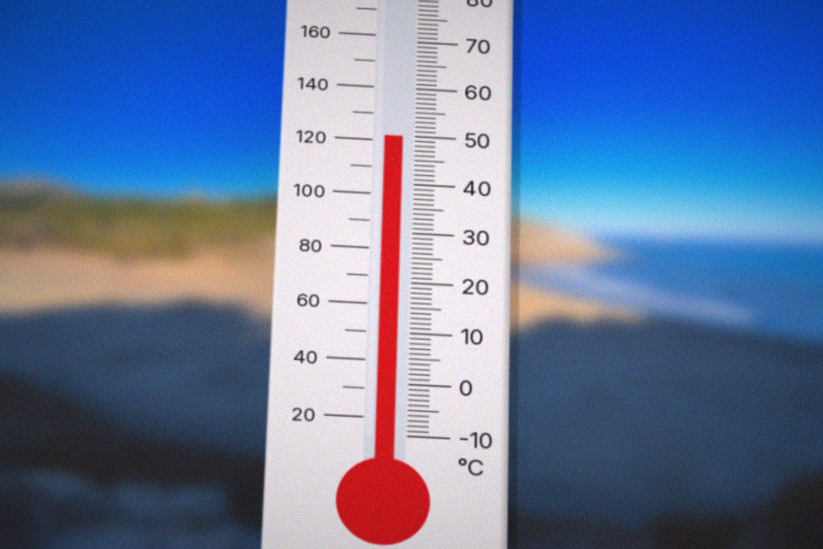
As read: 50 (°C)
